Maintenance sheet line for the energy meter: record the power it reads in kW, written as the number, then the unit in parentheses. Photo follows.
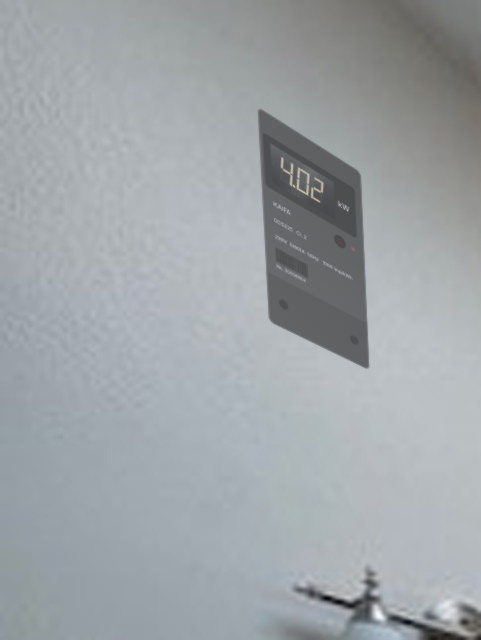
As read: 4.02 (kW)
